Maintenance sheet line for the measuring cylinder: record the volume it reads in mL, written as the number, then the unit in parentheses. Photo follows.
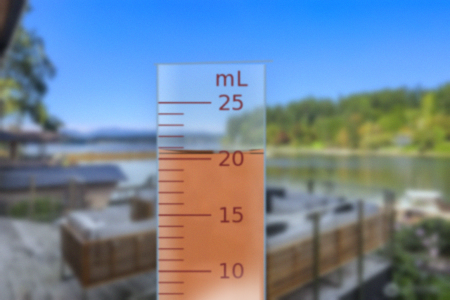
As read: 20.5 (mL)
